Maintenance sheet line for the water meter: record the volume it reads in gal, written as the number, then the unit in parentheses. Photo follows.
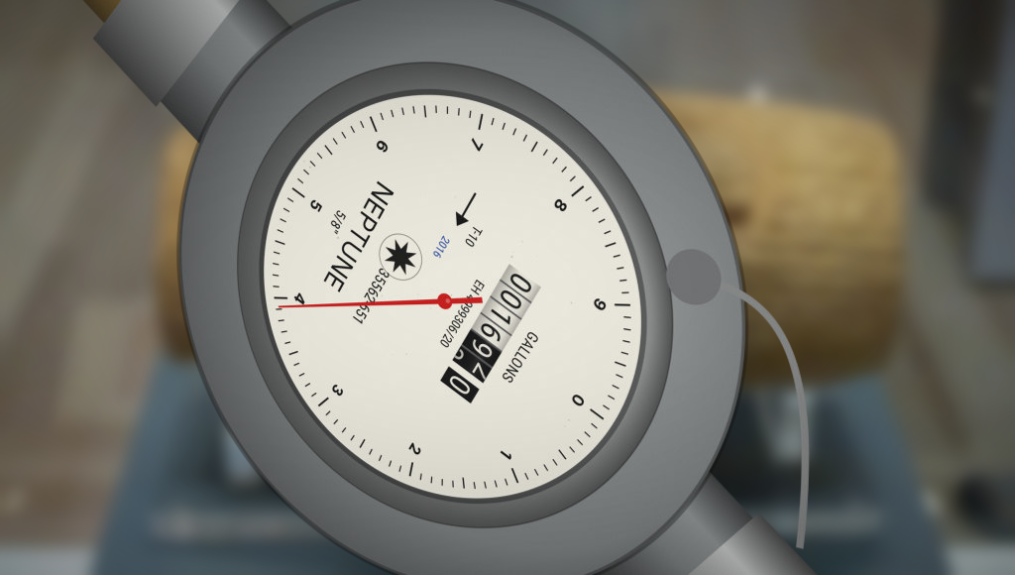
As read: 16923.9 (gal)
